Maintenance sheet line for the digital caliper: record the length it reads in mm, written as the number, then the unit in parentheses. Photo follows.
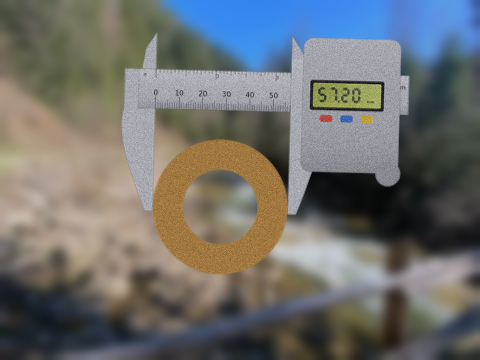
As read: 57.20 (mm)
